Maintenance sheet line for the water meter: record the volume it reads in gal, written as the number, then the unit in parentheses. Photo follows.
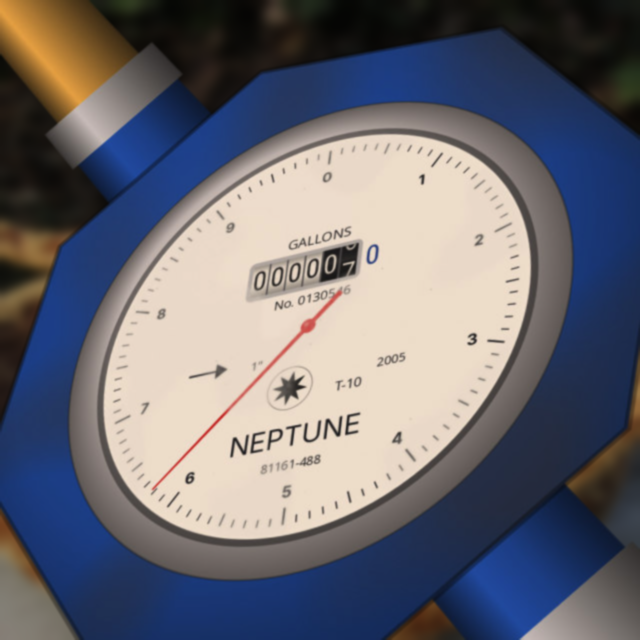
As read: 66.2 (gal)
